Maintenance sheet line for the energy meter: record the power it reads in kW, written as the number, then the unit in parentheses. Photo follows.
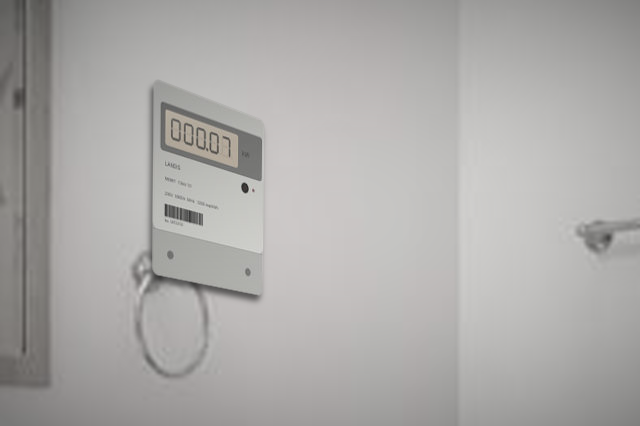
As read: 0.07 (kW)
